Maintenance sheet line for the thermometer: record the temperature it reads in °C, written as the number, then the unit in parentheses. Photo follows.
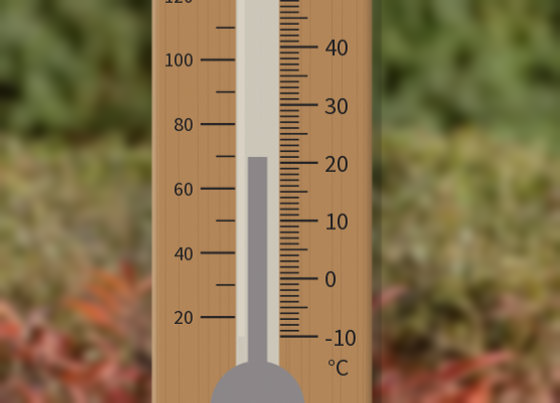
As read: 21 (°C)
